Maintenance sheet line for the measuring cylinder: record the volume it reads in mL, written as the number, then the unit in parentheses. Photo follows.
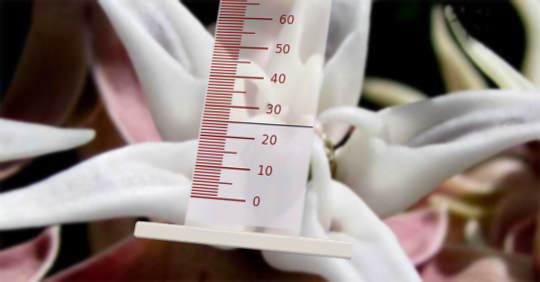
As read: 25 (mL)
